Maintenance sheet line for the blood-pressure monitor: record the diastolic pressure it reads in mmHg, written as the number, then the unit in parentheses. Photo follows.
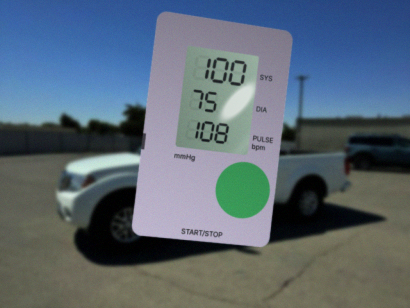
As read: 75 (mmHg)
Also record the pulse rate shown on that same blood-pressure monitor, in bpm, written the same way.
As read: 108 (bpm)
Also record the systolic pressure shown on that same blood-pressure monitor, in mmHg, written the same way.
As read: 100 (mmHg)
